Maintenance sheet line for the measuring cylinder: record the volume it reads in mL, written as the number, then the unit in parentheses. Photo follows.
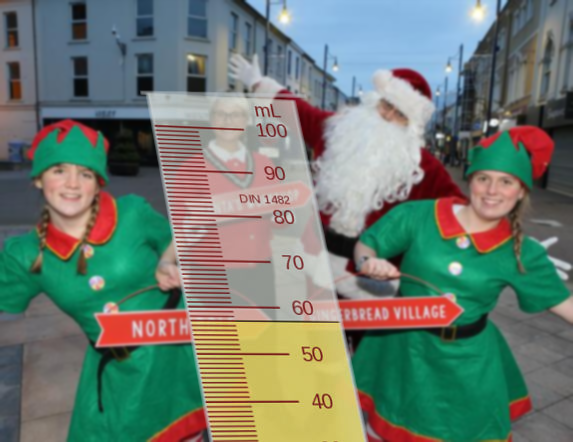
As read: 57 (mL)
